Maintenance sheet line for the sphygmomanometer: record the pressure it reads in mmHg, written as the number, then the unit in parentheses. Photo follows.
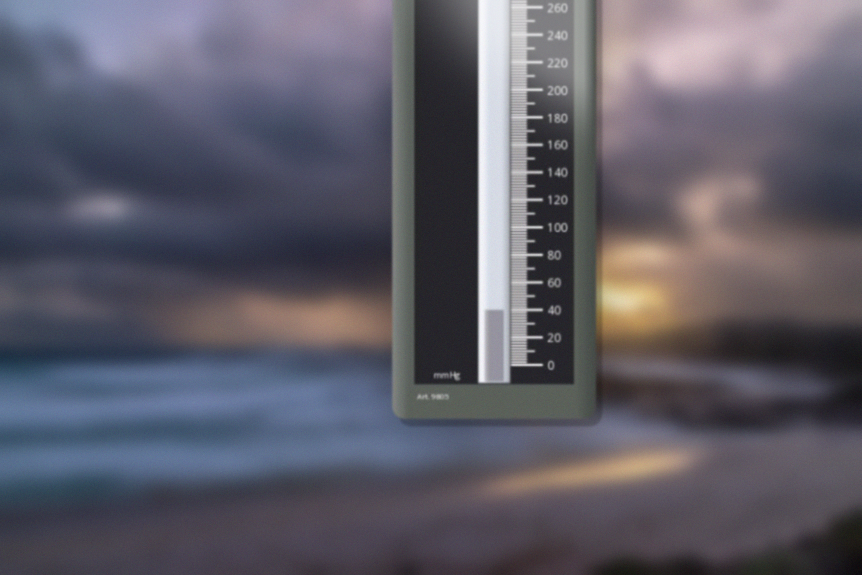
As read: 40 (mmHg)
